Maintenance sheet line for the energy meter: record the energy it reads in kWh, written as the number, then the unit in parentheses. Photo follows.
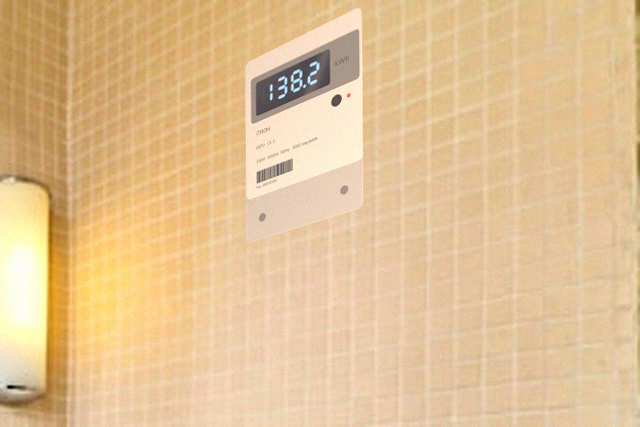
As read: 138.2 (kWh)
